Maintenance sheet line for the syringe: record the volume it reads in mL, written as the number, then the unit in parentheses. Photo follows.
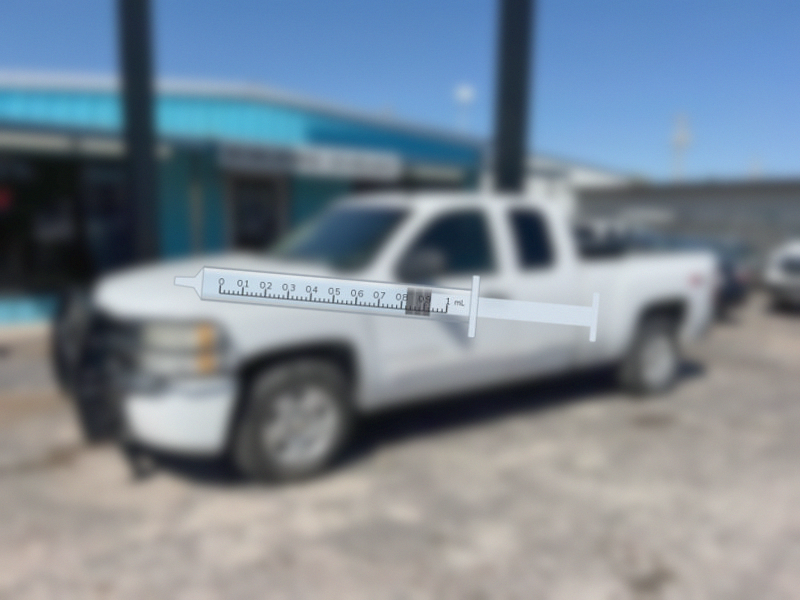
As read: 0.82 (mL)
